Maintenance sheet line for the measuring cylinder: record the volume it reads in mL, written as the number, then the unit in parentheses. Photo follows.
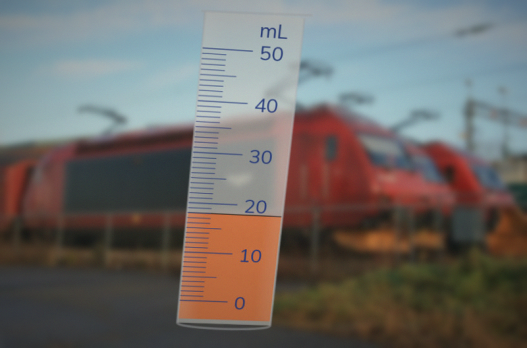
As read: 18 (mL)
